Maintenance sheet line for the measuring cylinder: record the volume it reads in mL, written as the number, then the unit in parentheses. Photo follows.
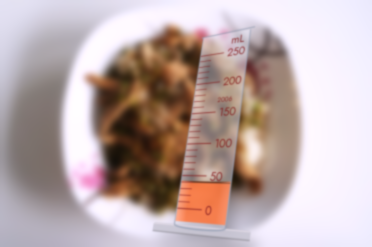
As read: 40 (mL)
